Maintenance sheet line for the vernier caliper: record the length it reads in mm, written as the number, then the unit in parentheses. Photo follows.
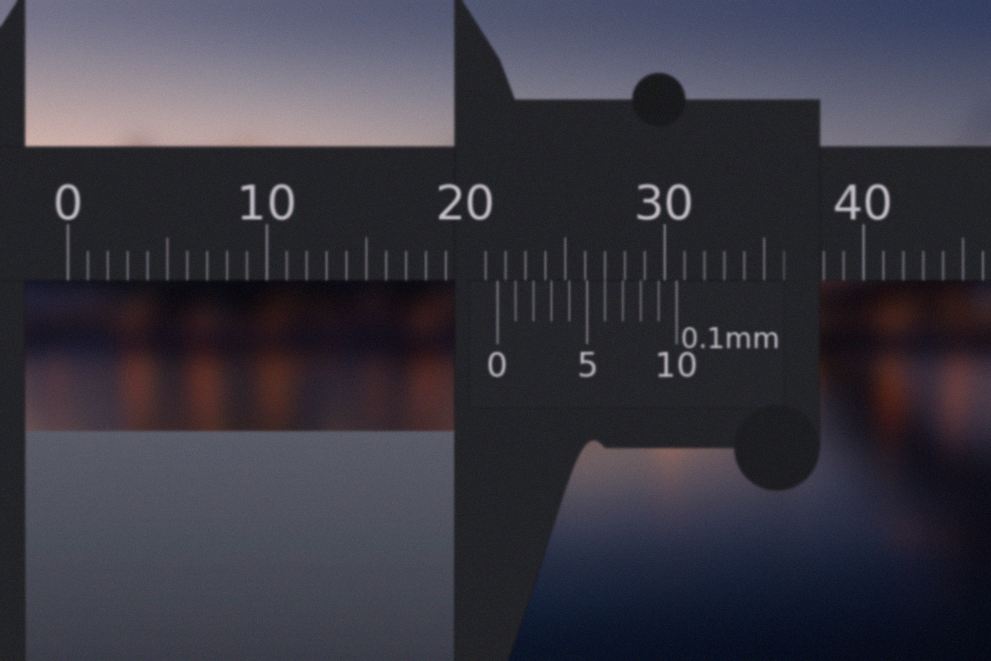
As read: 21.6 (mm)
